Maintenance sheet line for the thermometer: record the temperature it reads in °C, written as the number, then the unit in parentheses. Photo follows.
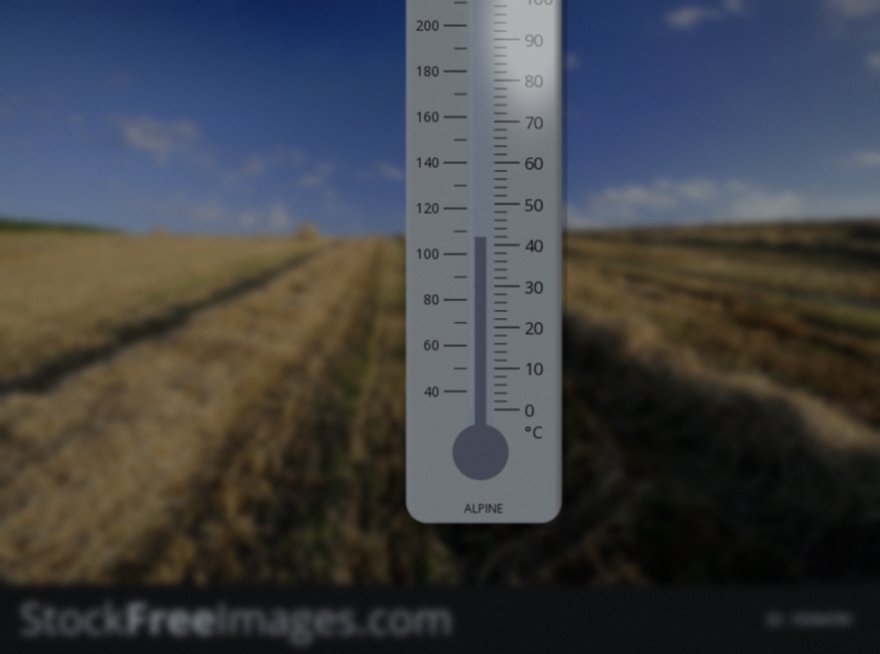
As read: 42 (°C)
